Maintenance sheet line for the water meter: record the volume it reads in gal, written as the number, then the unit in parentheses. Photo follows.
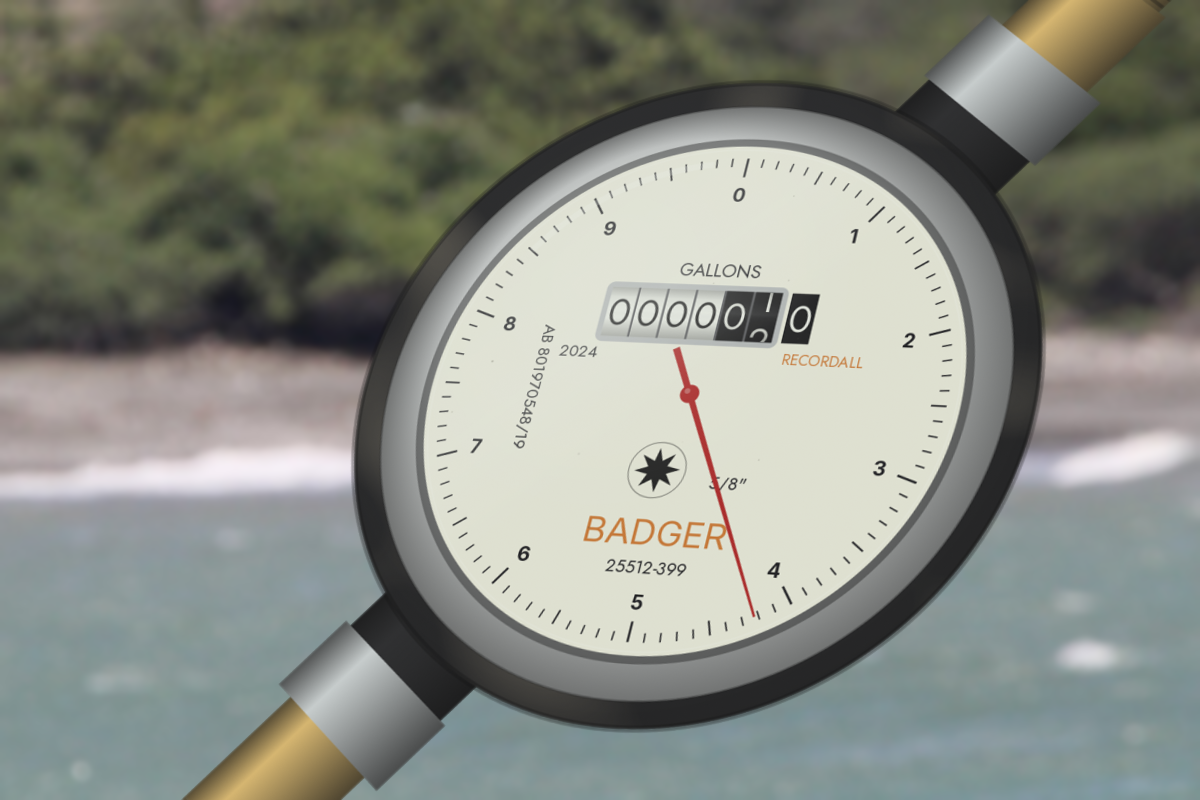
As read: 14.2 (gal)
